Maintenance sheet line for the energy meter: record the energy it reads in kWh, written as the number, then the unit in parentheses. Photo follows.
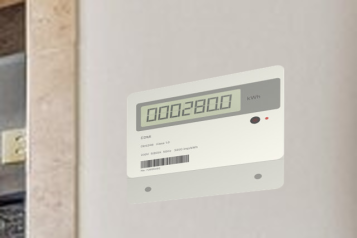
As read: 280.0 (kWh)
